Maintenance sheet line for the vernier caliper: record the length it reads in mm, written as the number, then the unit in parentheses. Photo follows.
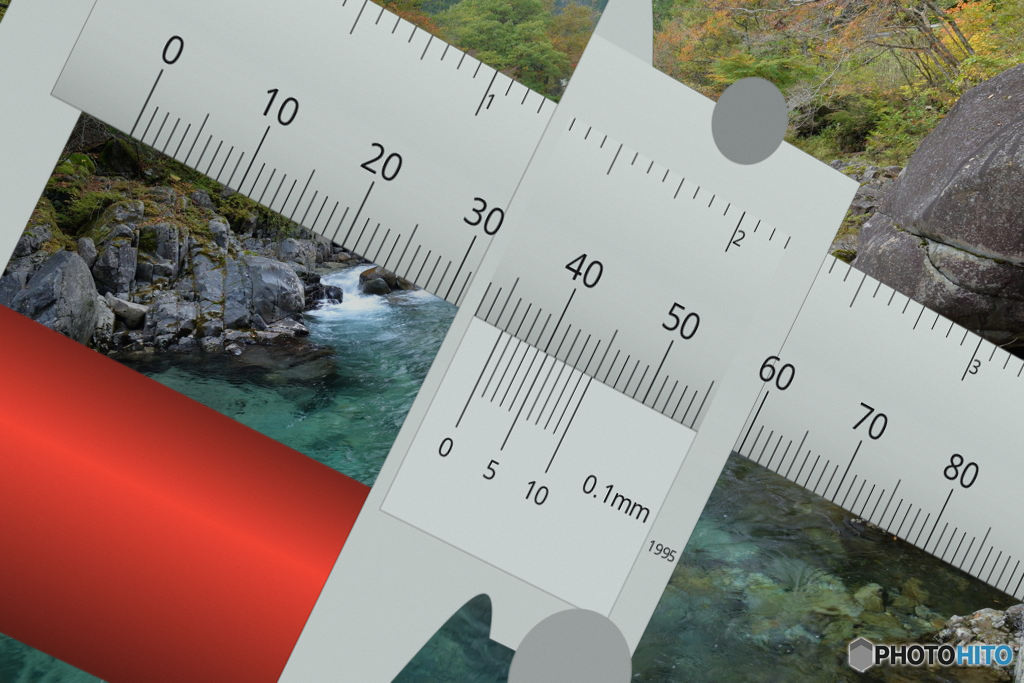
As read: 35.8 (mm)
